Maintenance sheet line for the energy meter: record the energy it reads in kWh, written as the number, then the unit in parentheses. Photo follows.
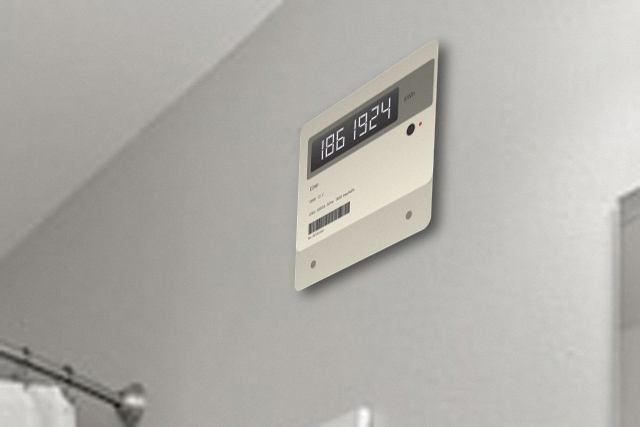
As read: 1861924 (kWh)
